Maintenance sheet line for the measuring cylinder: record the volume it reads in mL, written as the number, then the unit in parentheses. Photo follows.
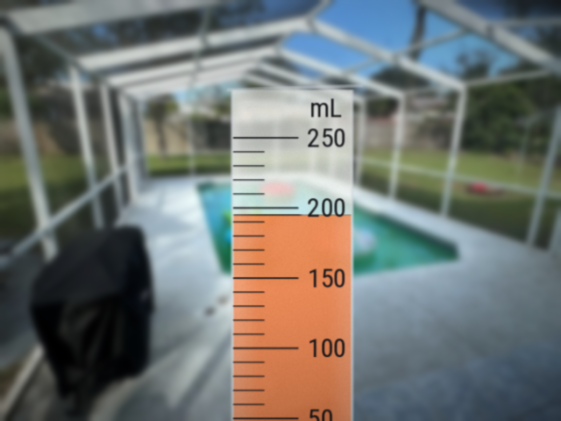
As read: 195 (mL)
